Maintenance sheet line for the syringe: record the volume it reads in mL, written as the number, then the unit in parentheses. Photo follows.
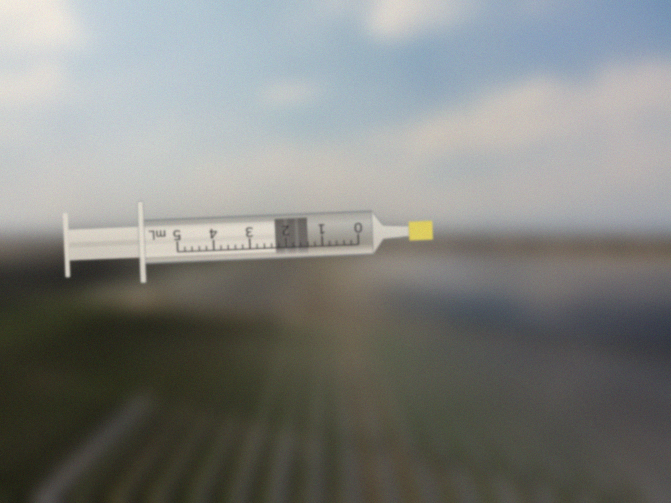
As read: 1.4 (mL)
